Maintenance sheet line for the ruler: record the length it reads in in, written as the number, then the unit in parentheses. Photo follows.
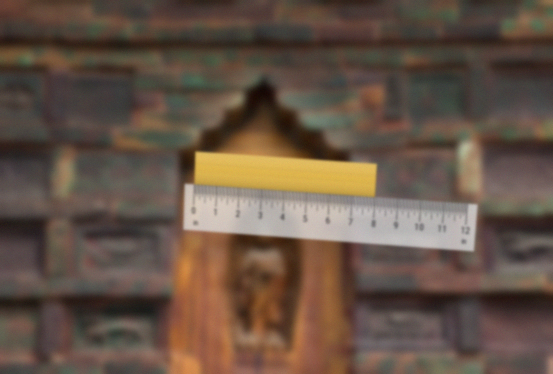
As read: 8 (in)
